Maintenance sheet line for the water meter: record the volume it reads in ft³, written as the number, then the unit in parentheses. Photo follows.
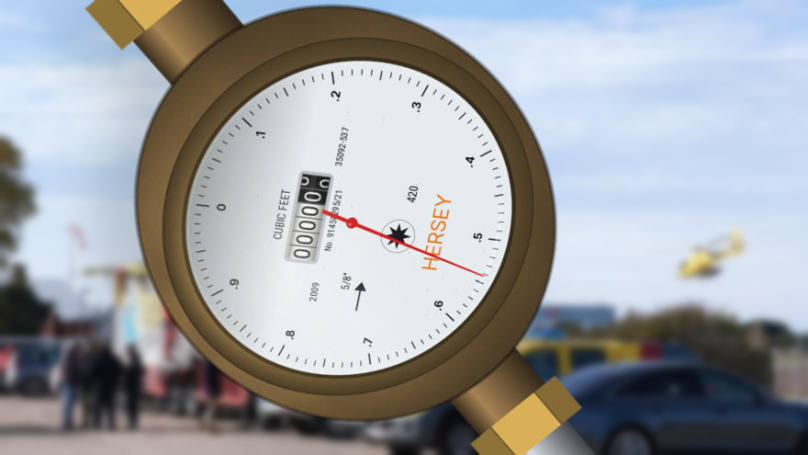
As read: 8.54 (ft³)
